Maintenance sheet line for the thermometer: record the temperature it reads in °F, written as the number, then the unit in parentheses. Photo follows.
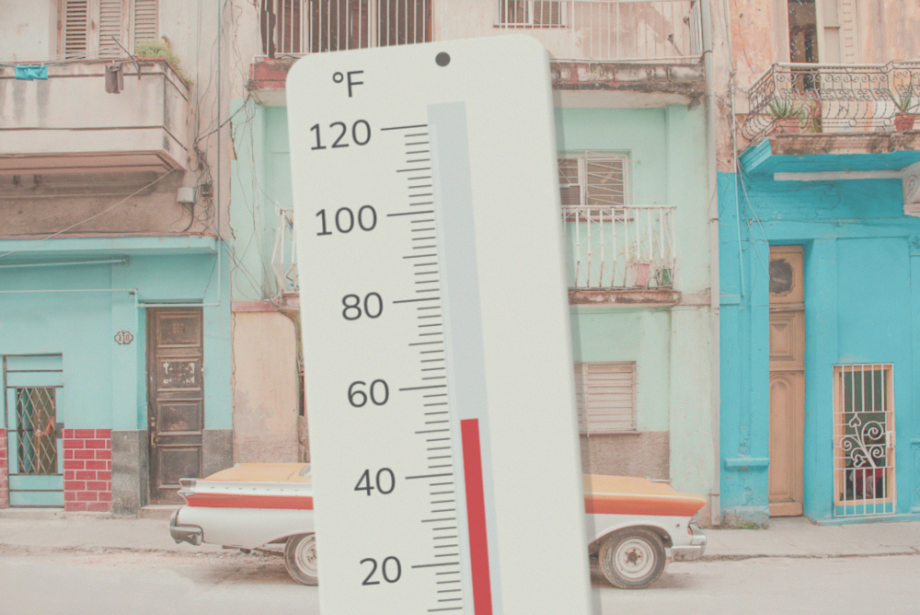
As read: 52 (°F)
